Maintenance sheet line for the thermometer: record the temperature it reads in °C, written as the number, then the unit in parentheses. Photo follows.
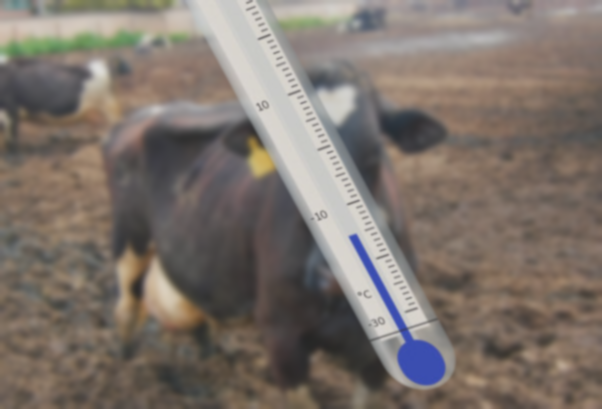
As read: -15 (°C)
